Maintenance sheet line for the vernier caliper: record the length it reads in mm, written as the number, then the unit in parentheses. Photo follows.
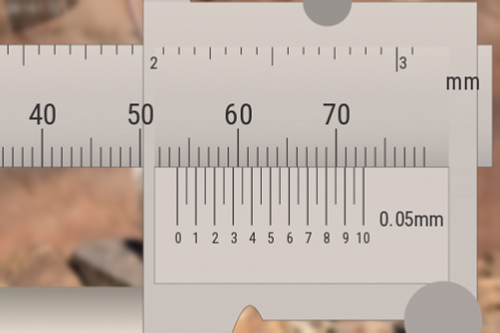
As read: 53.8 (mm)
